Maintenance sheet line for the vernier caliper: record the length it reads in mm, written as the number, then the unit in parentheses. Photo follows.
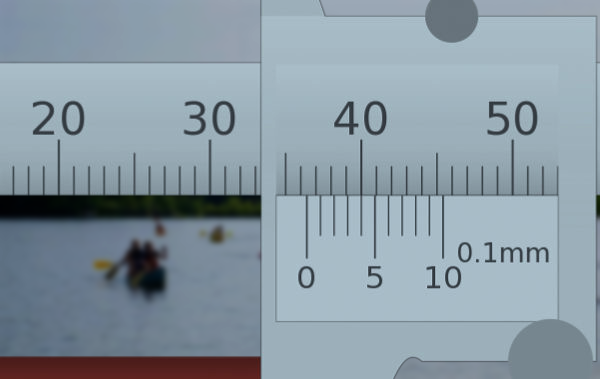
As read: 36.4 (mm)
